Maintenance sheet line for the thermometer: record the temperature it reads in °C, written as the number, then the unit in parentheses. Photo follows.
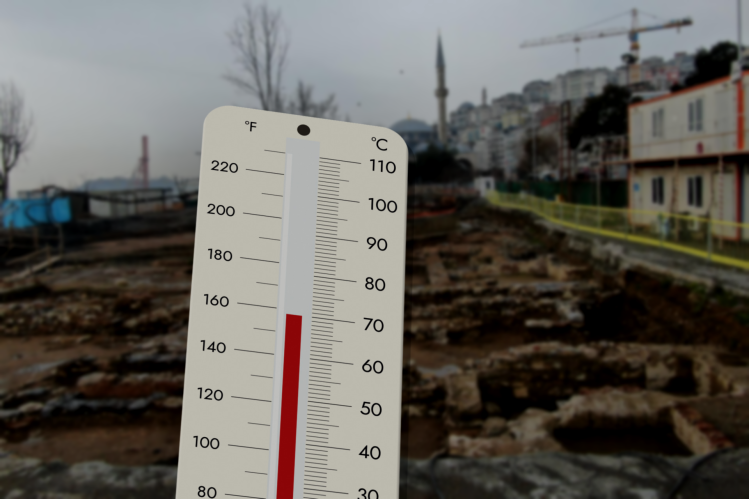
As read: 70 (°C)
